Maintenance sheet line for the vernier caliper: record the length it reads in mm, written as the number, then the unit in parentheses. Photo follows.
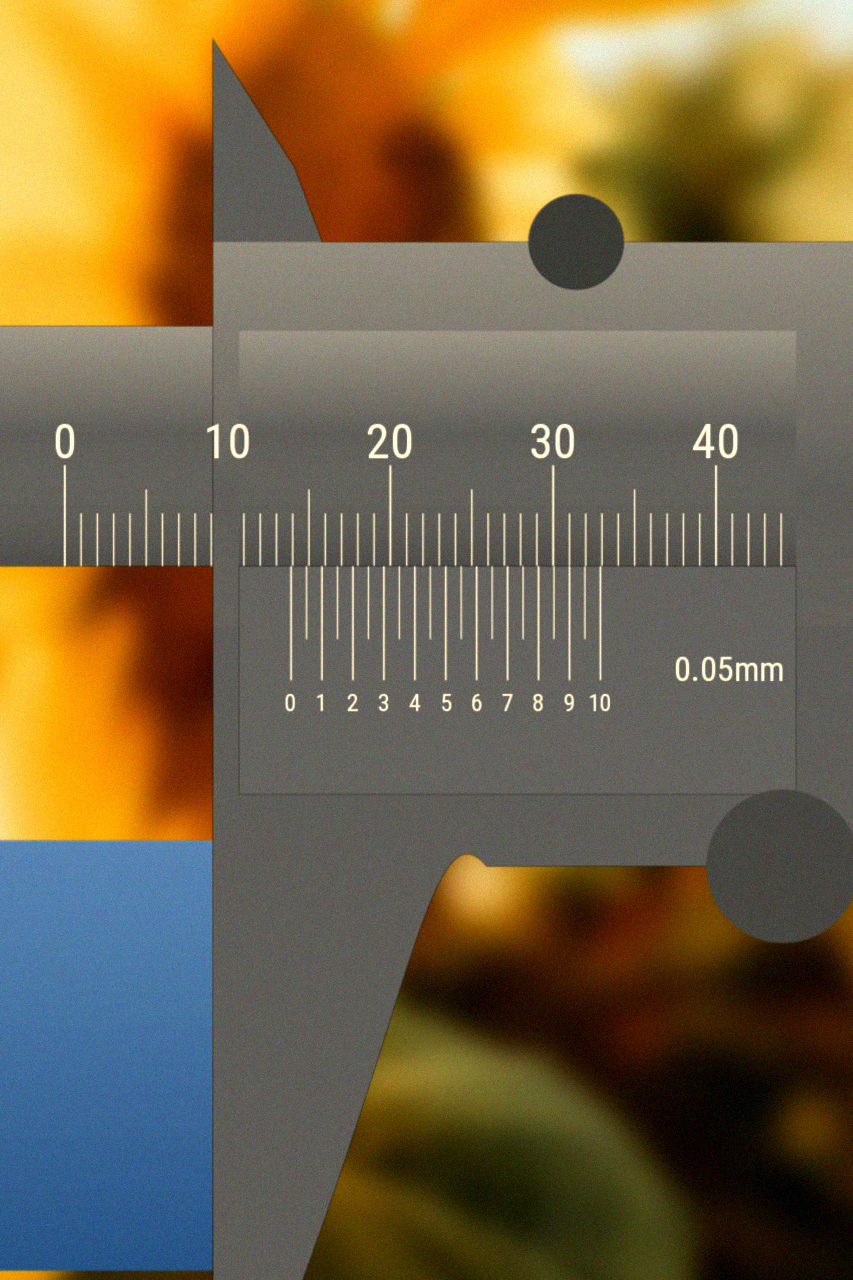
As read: 13.9 (mm)
